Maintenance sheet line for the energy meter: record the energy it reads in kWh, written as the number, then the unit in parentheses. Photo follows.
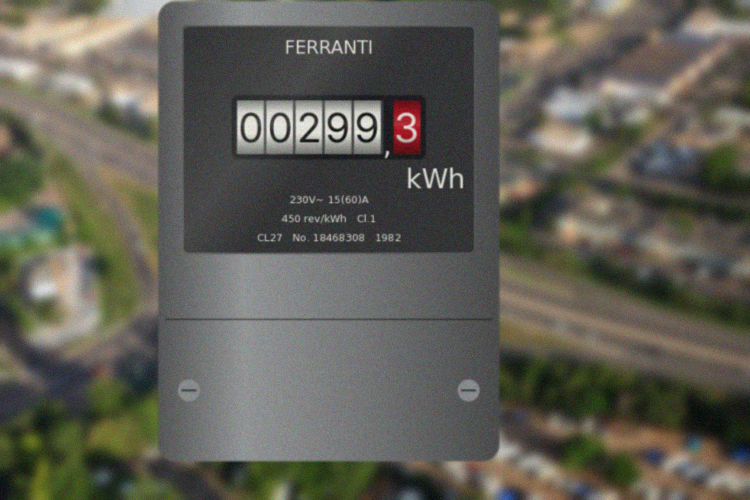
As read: 299.3 (kWh)
